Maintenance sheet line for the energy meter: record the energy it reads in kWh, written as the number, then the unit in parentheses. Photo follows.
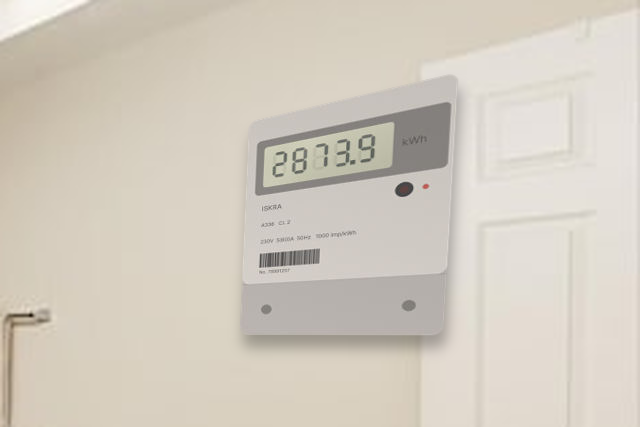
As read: 2873.9 (kWh)
